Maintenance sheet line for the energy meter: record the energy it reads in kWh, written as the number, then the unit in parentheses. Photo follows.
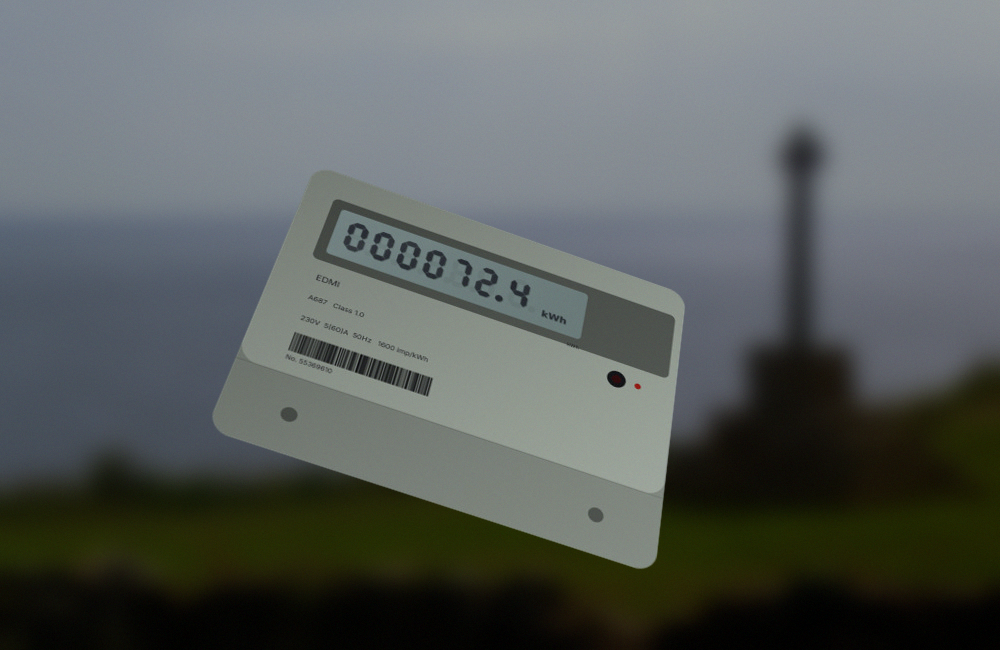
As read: 72.4 (kWh)
